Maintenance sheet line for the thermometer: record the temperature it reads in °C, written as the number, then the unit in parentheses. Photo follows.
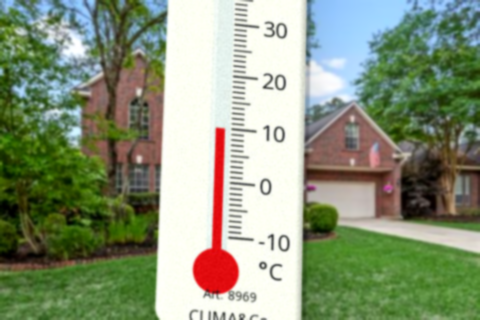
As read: 10 (°C)
